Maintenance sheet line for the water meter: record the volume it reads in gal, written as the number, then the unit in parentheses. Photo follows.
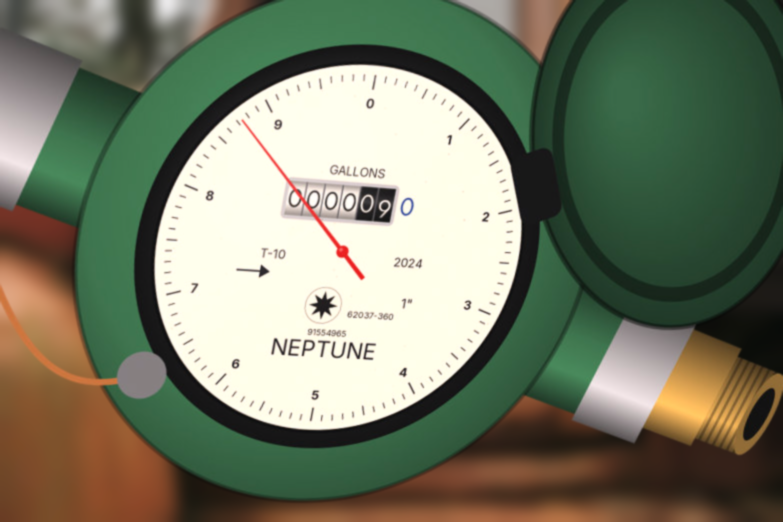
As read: 88.7 (gal)
